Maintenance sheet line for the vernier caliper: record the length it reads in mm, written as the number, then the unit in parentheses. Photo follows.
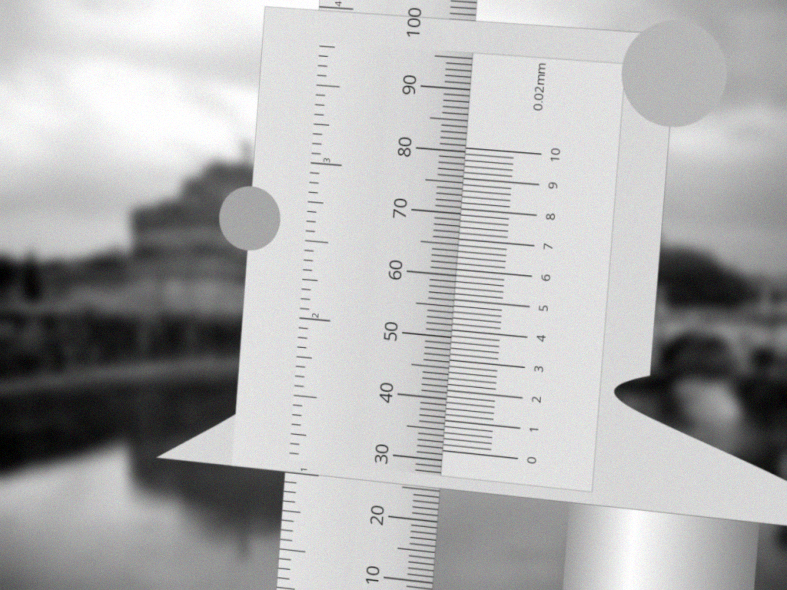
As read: 31.6 (mm)
